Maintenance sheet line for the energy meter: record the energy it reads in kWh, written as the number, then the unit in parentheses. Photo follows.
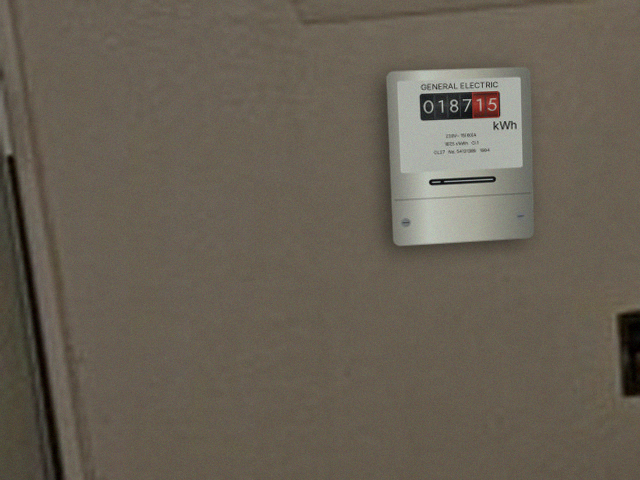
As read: 187.15 (kWh)
